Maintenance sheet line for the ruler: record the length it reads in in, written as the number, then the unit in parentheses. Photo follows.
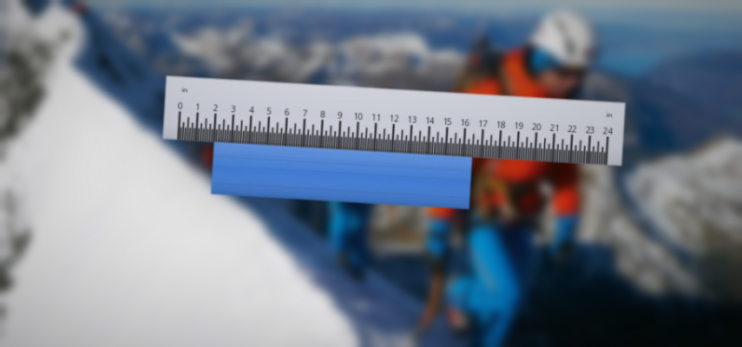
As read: 14.5 (in)
